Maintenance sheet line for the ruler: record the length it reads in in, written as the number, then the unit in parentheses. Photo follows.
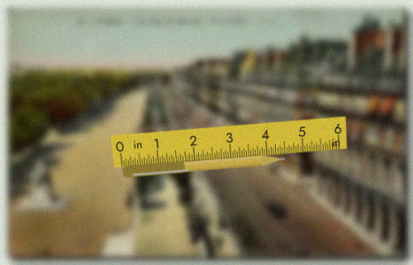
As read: 4.5 (in)
